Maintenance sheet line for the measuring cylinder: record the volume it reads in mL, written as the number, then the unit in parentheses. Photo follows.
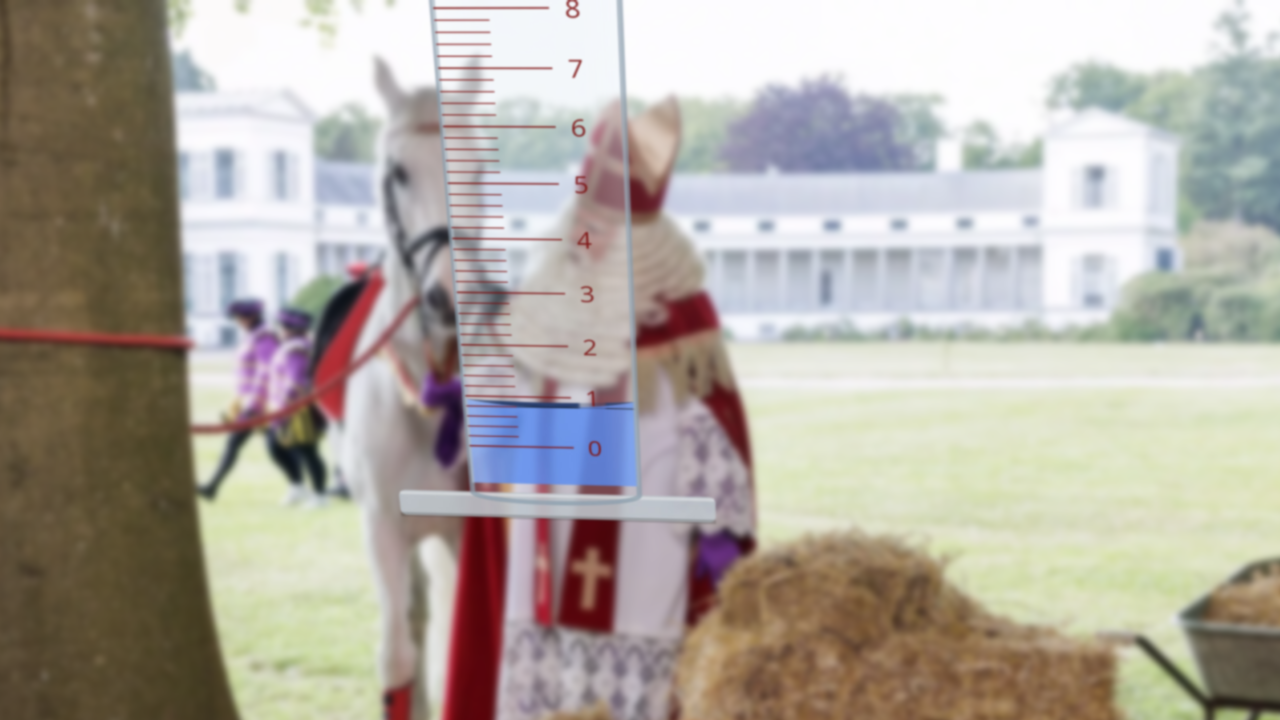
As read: 0.8 (mL)
